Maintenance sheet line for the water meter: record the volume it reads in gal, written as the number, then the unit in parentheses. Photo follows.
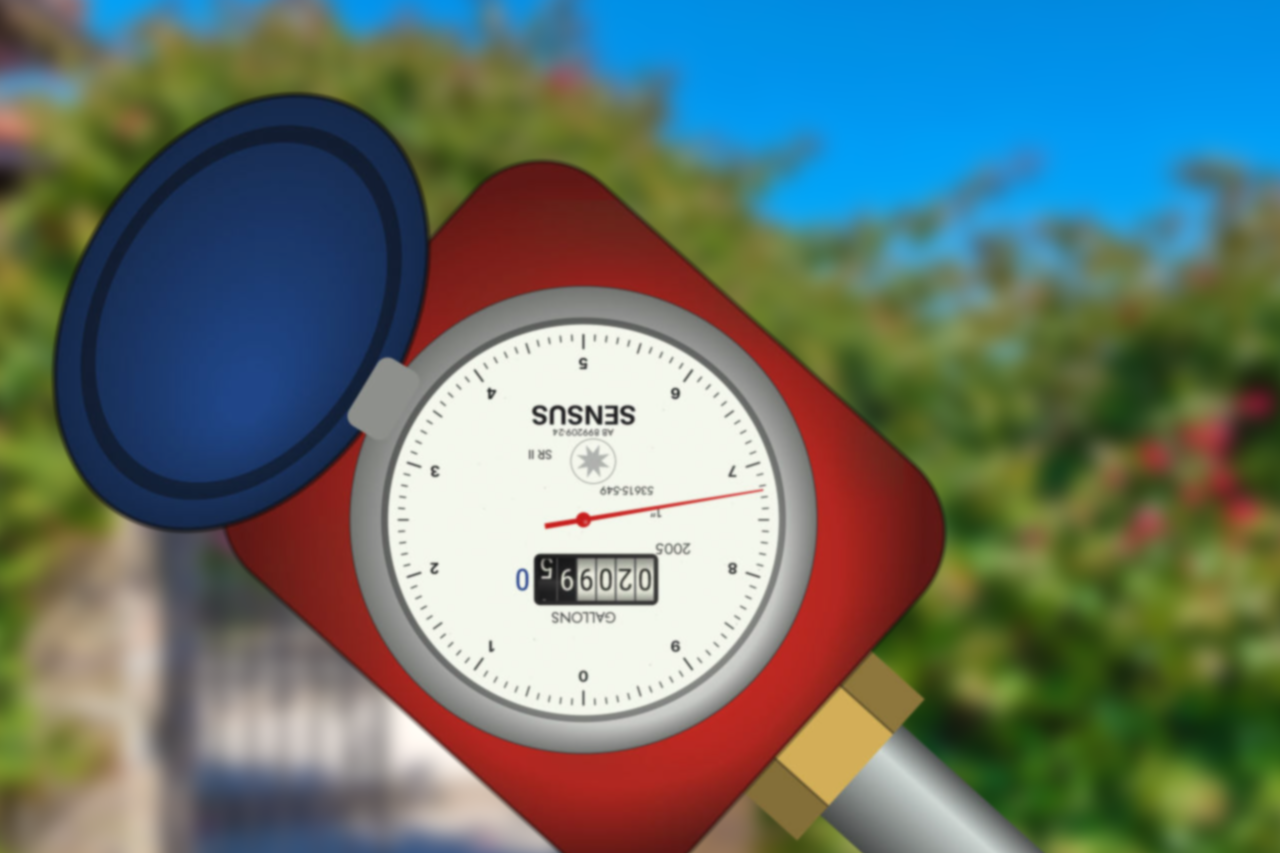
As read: 209947.2 (gal)
